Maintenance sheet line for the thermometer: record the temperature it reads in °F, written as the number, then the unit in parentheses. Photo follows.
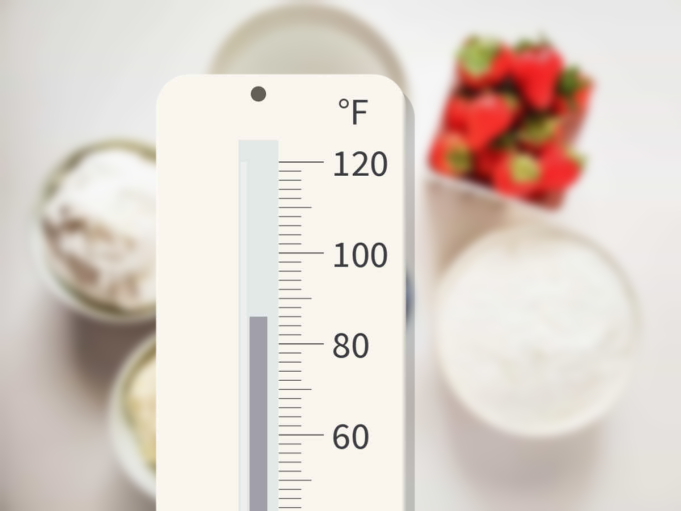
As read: 86 (°F)
